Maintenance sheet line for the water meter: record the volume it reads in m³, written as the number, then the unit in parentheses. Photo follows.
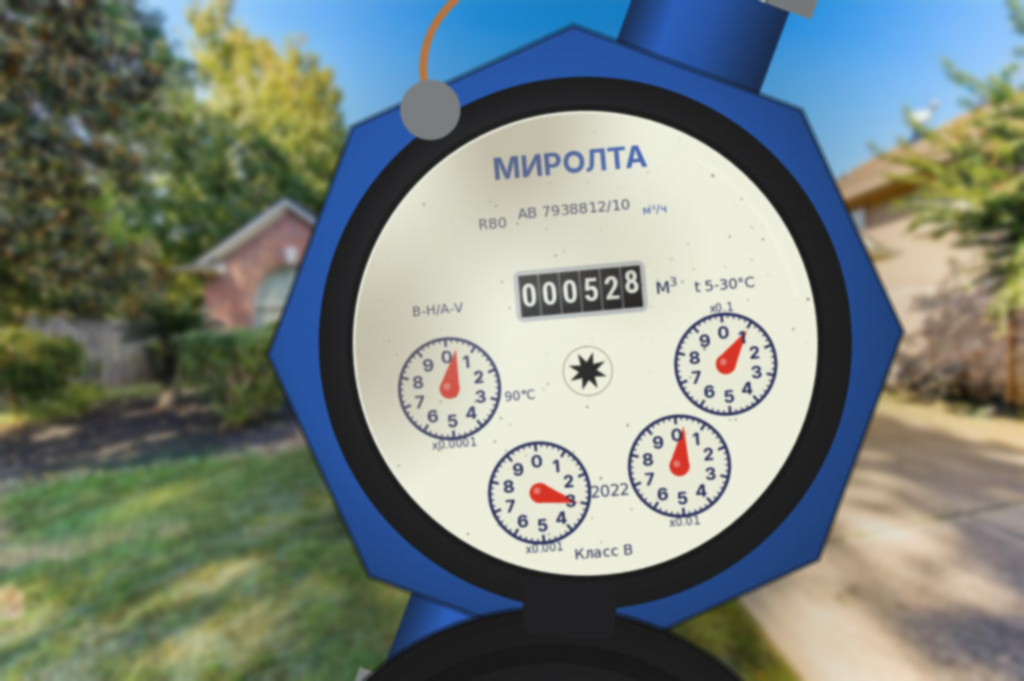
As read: 528.1030 (m³)
